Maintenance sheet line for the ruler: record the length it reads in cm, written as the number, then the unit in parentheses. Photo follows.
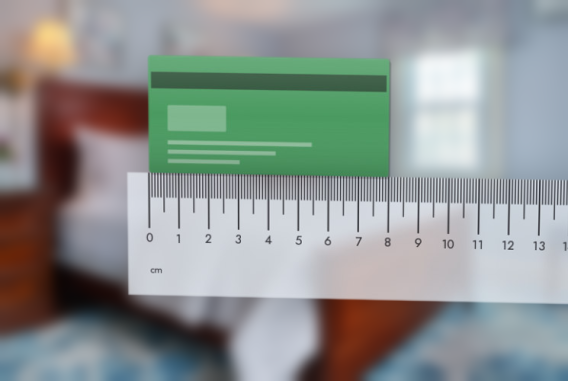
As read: 8 (cm)
